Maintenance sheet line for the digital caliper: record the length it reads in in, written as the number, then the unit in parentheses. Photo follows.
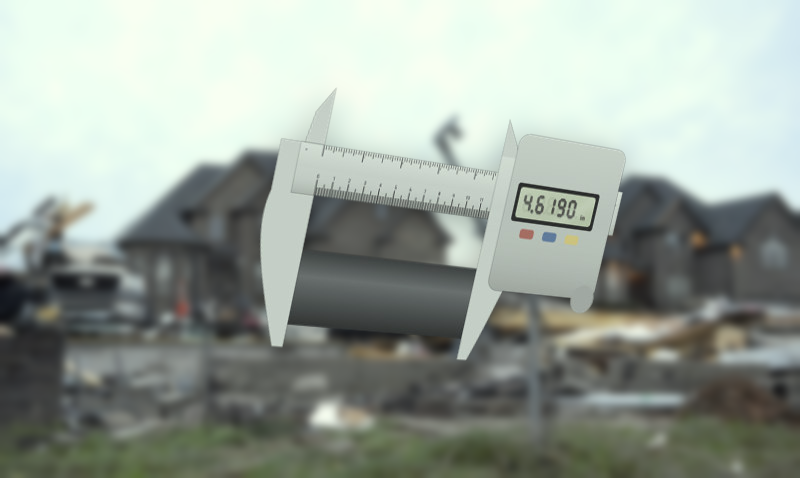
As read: 4.6190 (in)
